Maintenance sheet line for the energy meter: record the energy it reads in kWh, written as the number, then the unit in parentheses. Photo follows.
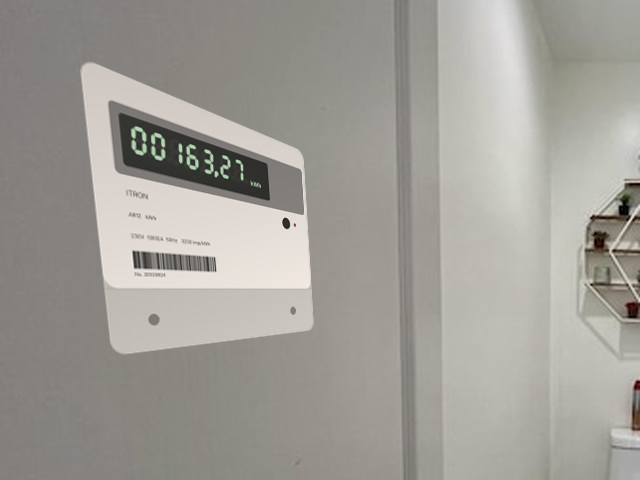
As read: 163.27 (kWh)
